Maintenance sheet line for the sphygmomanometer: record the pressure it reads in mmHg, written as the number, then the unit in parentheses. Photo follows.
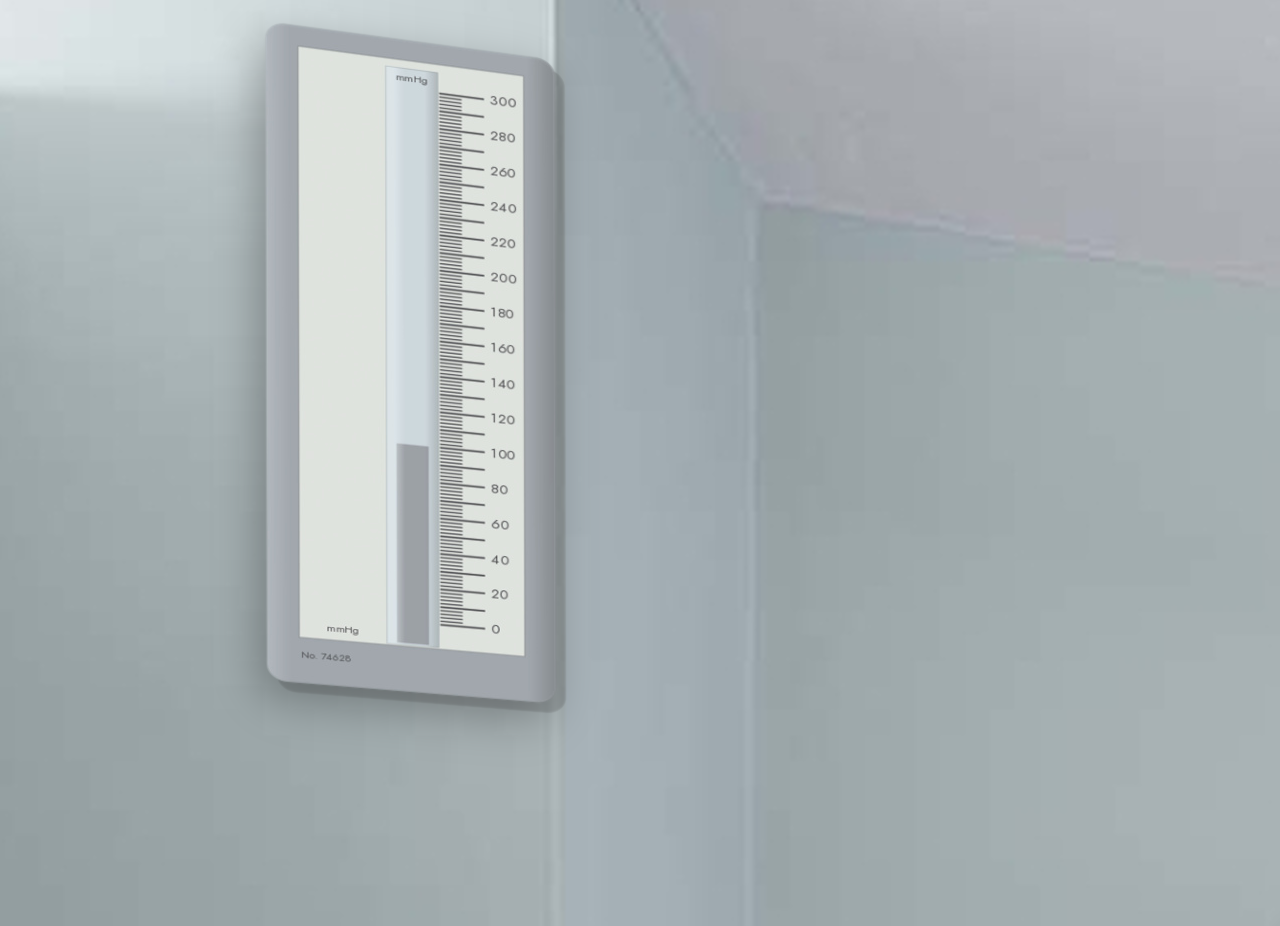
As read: 100 (mmHg)
